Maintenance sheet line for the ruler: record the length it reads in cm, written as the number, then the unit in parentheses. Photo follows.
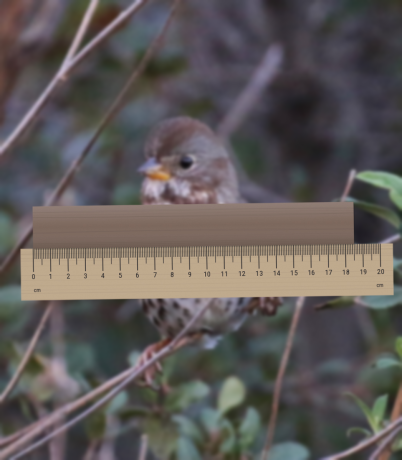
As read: 18.5 (cm)
